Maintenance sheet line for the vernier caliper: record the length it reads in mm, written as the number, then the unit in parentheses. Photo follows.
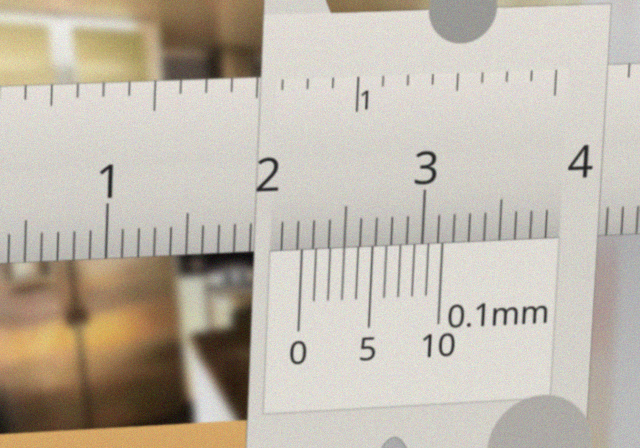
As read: 22.3 (mm)
